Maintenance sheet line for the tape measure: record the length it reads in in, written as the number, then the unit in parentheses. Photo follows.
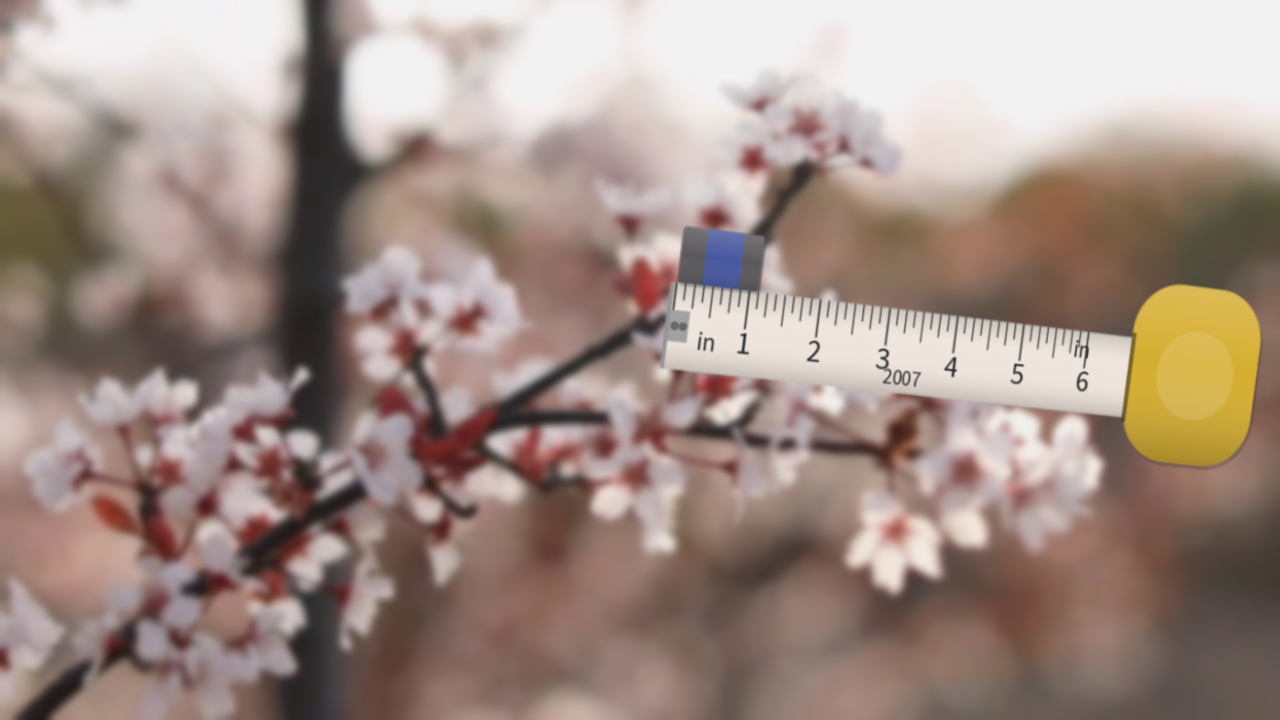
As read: 1.125 (in)
